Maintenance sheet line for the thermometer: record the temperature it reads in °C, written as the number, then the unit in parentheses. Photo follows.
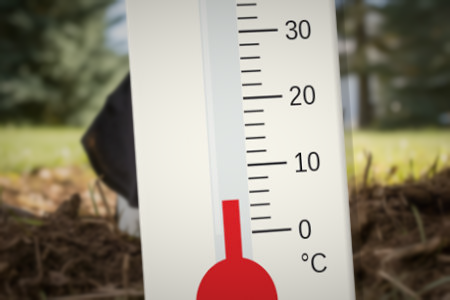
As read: 5 (°C)
